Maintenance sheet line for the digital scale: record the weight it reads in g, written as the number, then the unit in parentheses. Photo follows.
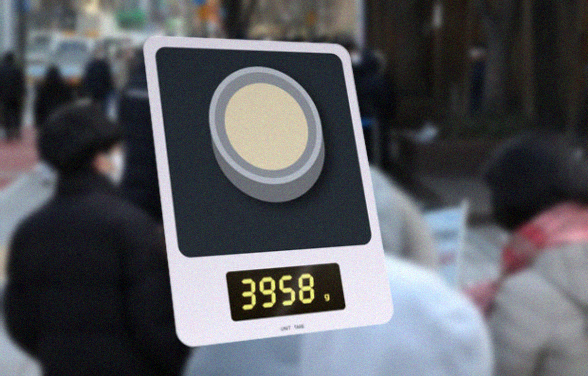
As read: 3958 (g)
